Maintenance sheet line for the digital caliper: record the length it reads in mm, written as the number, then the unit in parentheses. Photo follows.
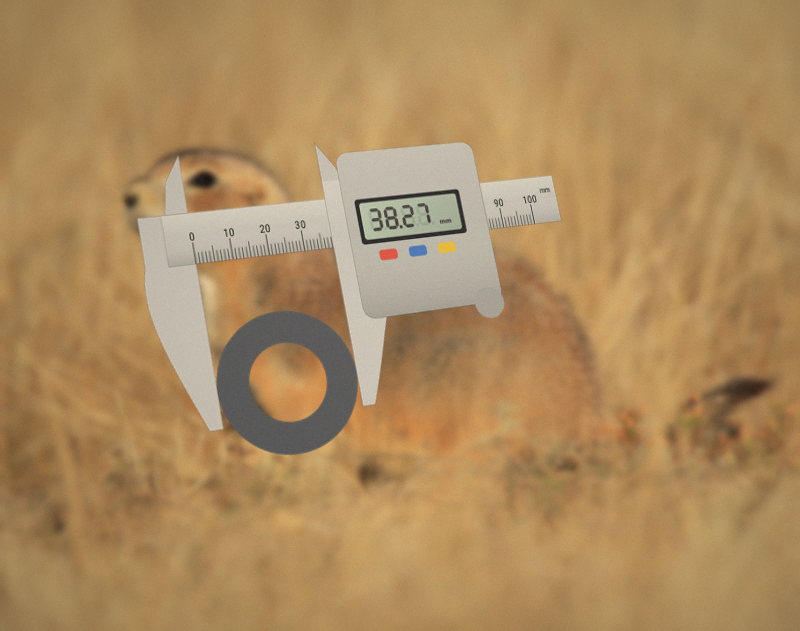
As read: 38.27 (mm)
